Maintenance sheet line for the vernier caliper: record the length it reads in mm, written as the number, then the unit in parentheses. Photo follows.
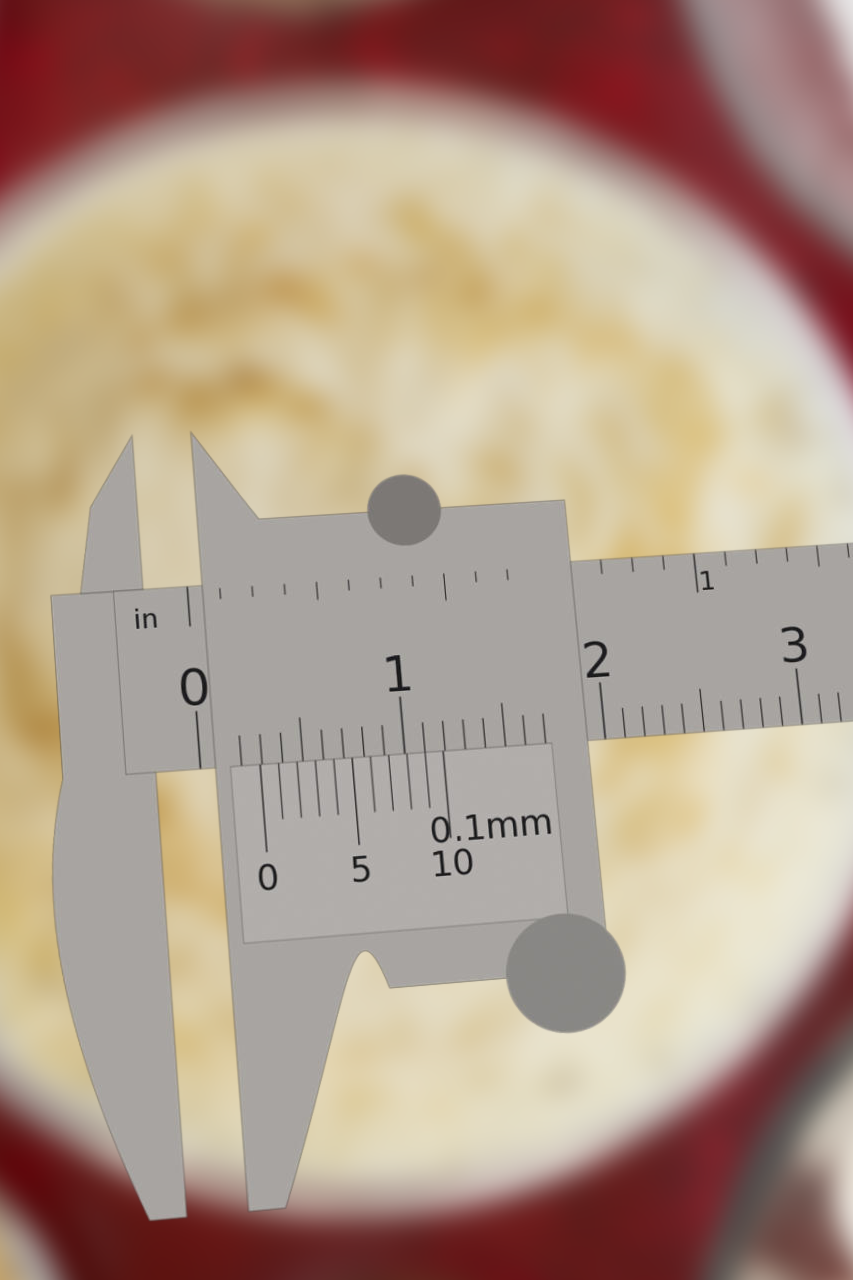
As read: 2.9 (mm)
